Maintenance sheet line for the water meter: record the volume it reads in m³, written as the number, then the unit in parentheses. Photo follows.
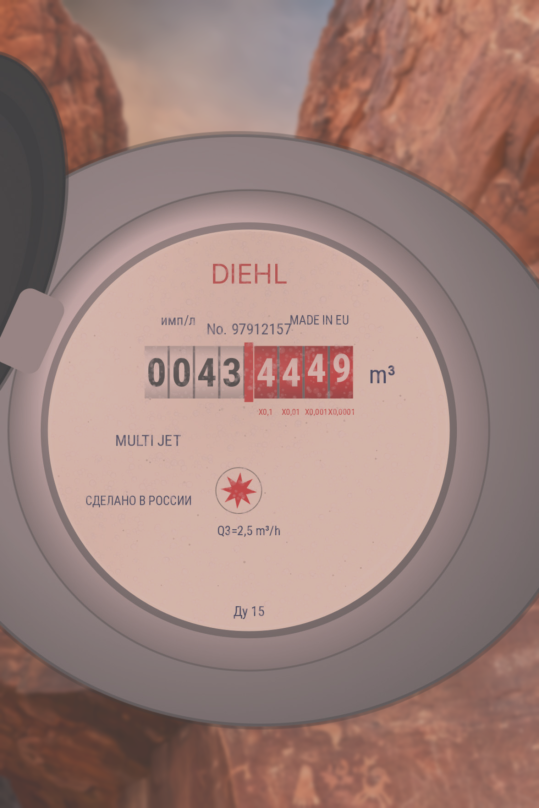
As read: 43.4449 (m³)
